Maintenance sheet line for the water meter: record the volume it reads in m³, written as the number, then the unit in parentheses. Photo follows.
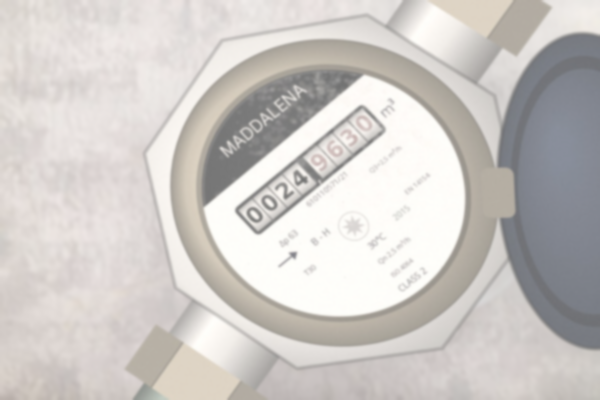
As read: 24.9630 (m³)
